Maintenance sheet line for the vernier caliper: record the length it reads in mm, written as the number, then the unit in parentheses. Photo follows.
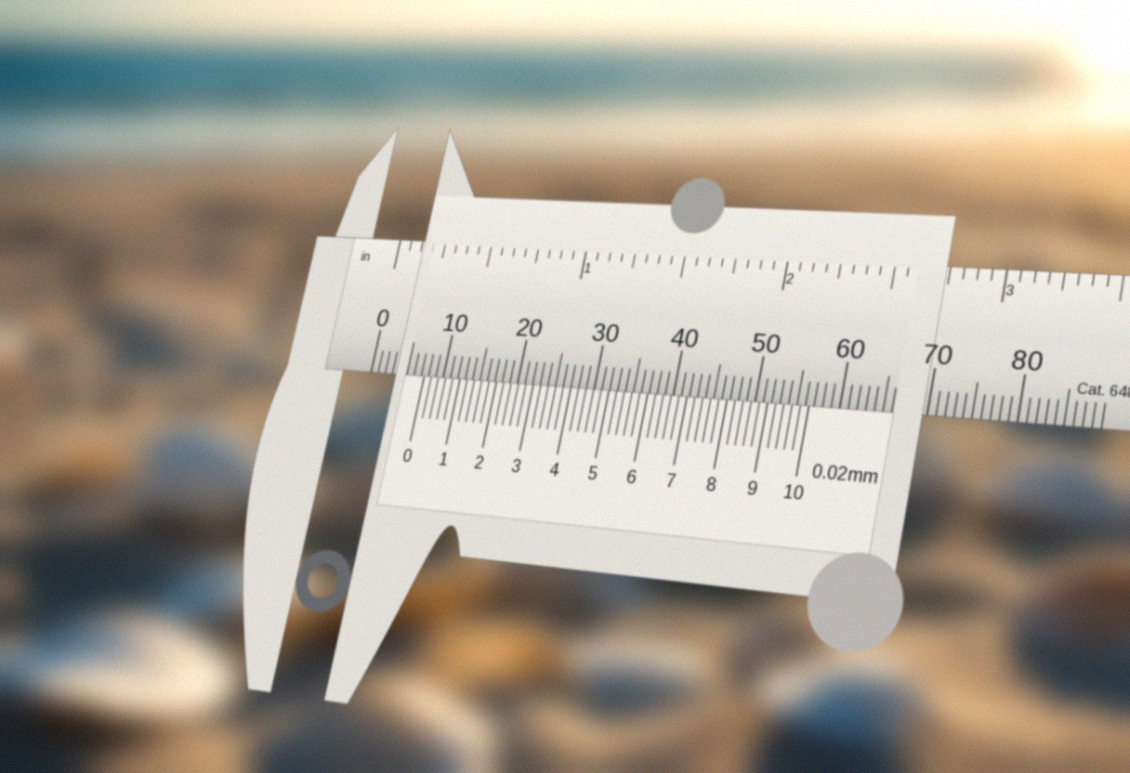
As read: 7.4 (mm)
